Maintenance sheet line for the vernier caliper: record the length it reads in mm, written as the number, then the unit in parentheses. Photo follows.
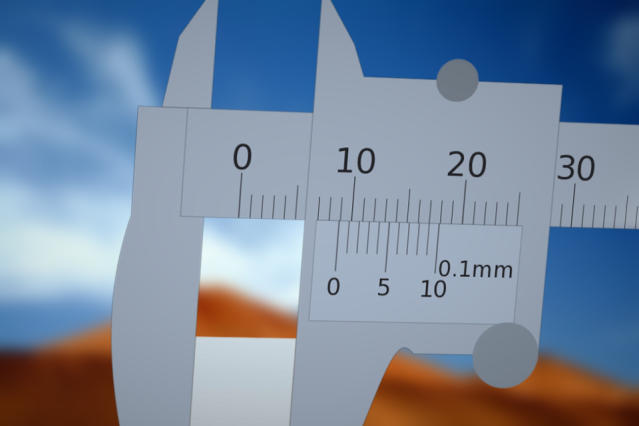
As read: 8.9 (mm)
